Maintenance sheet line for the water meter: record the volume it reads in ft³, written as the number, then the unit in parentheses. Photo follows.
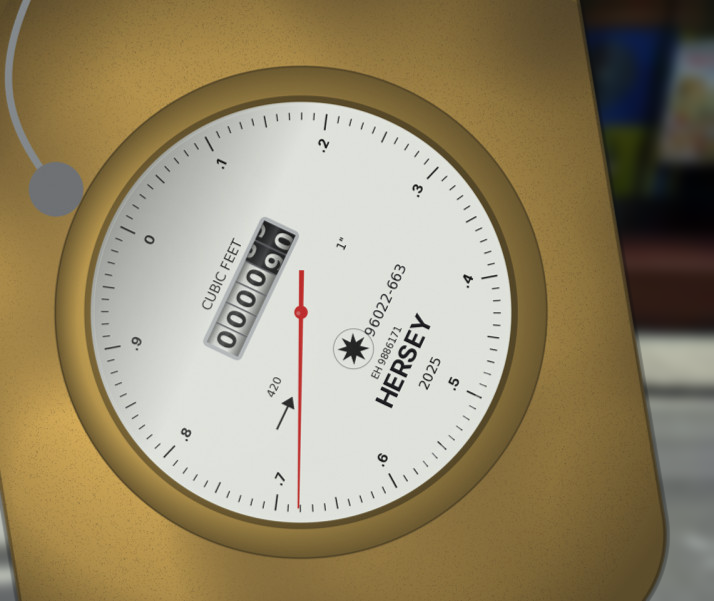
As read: 89.68 (ft³)
